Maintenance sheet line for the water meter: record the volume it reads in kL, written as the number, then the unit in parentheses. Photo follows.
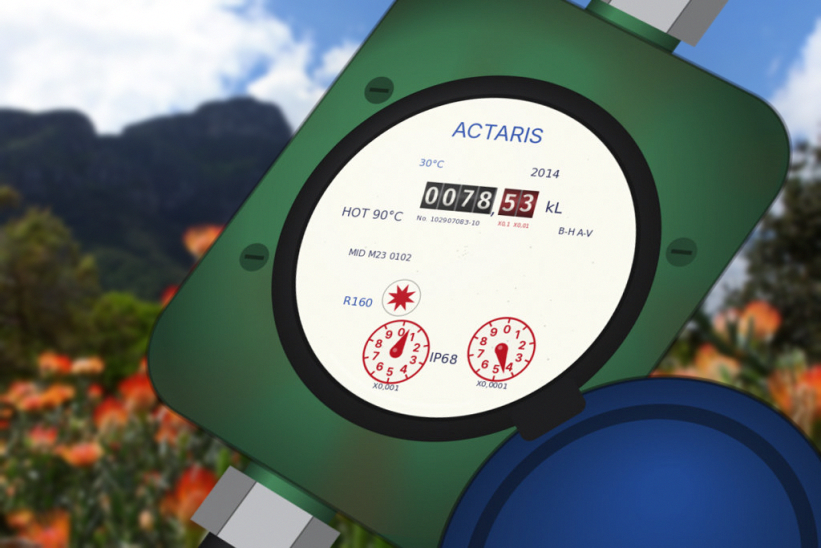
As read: 78.5304 (kL)
